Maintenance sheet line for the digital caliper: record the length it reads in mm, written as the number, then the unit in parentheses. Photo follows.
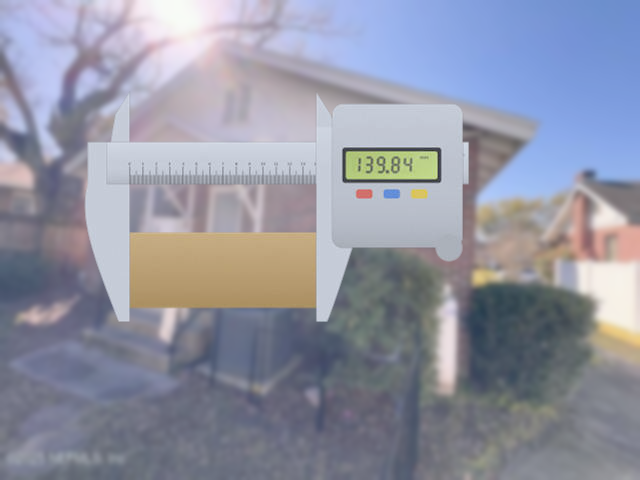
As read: 139.84 (mm)
